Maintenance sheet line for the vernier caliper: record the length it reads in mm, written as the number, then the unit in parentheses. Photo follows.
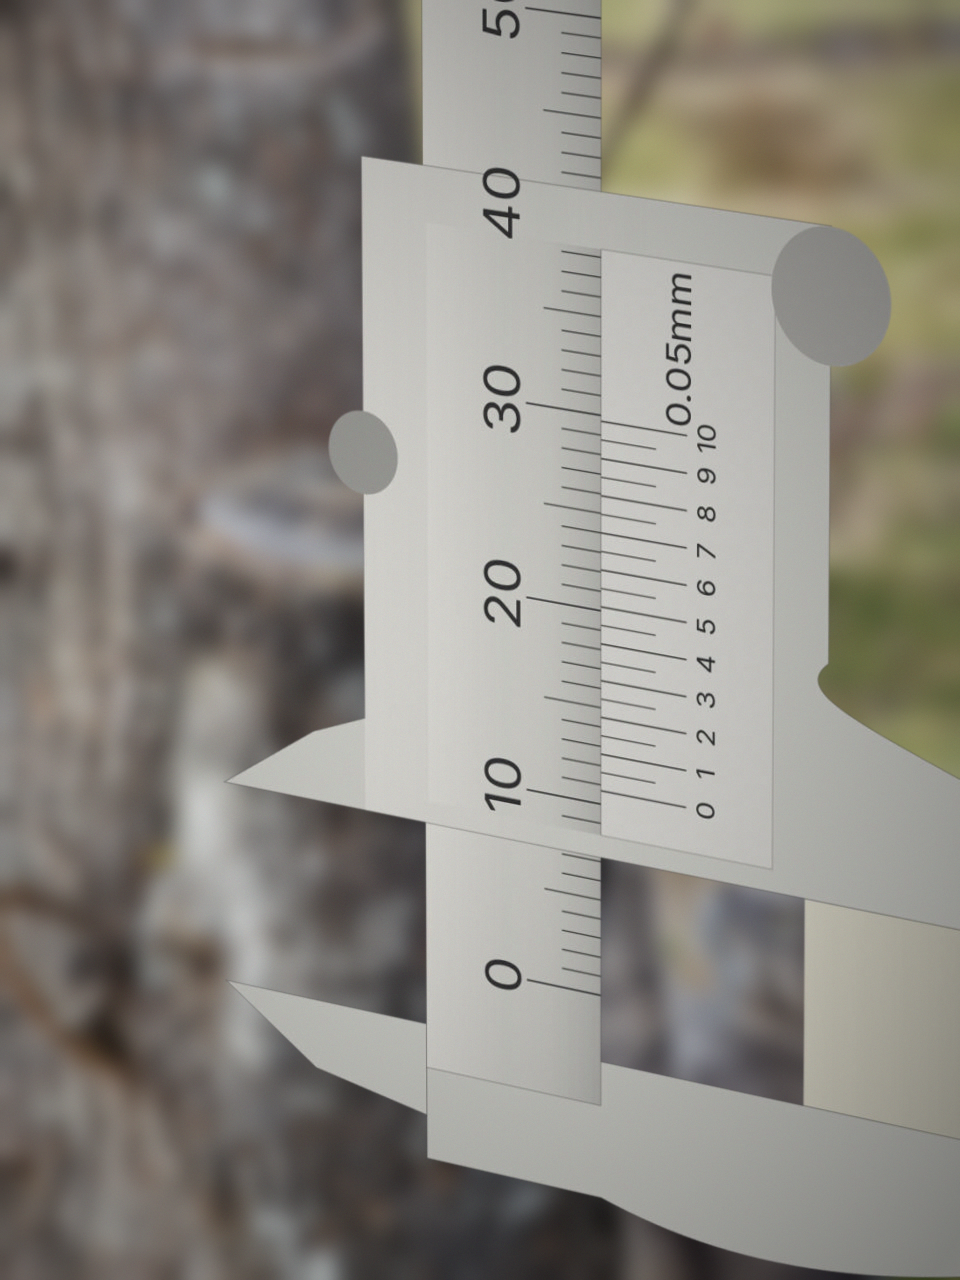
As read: 10.7 (mm)
